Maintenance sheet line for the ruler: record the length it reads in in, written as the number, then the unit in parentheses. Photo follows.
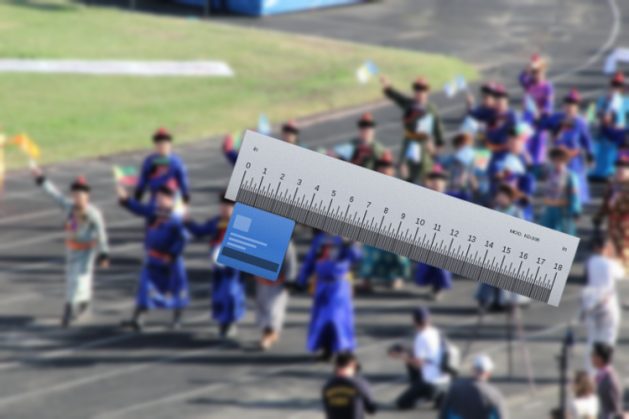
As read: 3.5 (in)
